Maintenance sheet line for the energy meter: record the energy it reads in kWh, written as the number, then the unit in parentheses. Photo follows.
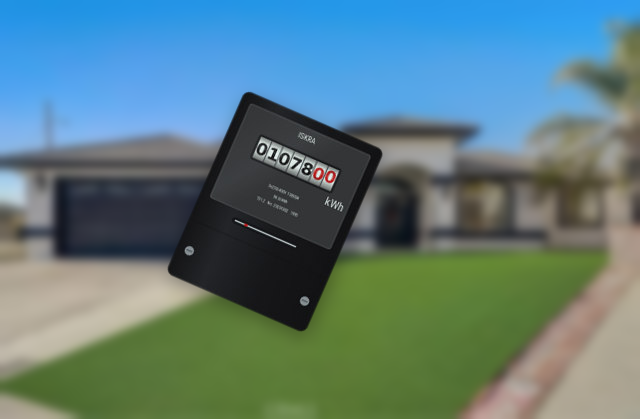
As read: 1078.00 (kWh)
